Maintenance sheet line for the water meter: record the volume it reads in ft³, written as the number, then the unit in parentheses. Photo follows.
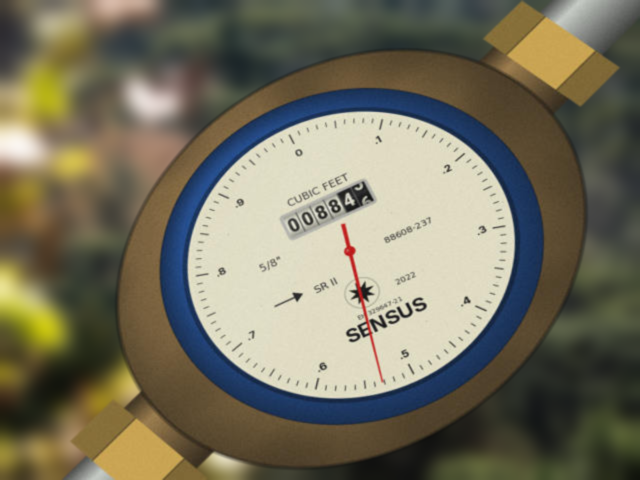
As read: 8845.53 (ft³)
